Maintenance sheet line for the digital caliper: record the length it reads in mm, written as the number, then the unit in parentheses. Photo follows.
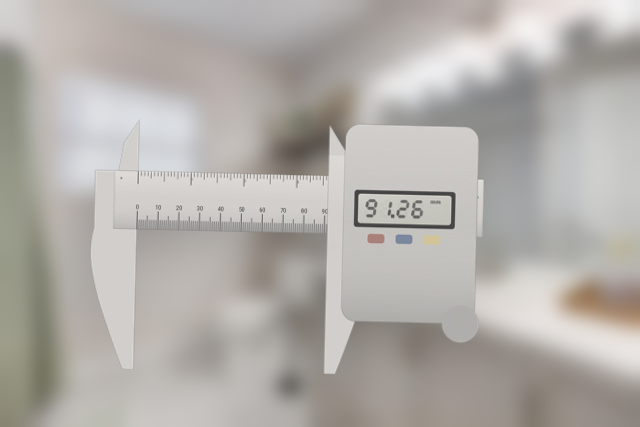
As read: 91.26 (mm)
